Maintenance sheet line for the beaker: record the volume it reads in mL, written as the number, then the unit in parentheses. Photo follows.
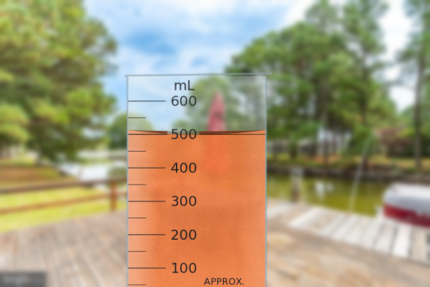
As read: 500 (mL)
